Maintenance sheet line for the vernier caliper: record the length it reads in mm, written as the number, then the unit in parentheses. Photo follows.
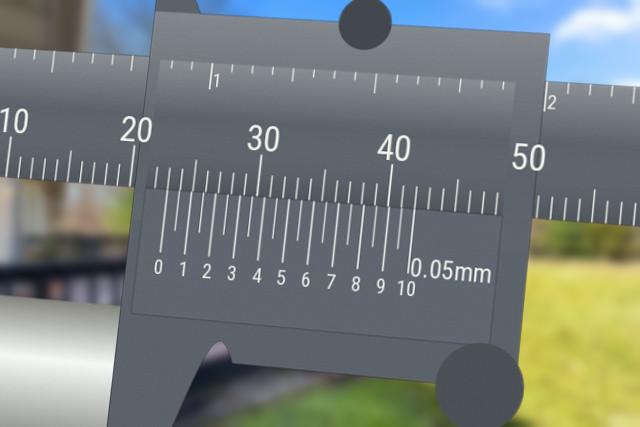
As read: 23.0 (mm)
